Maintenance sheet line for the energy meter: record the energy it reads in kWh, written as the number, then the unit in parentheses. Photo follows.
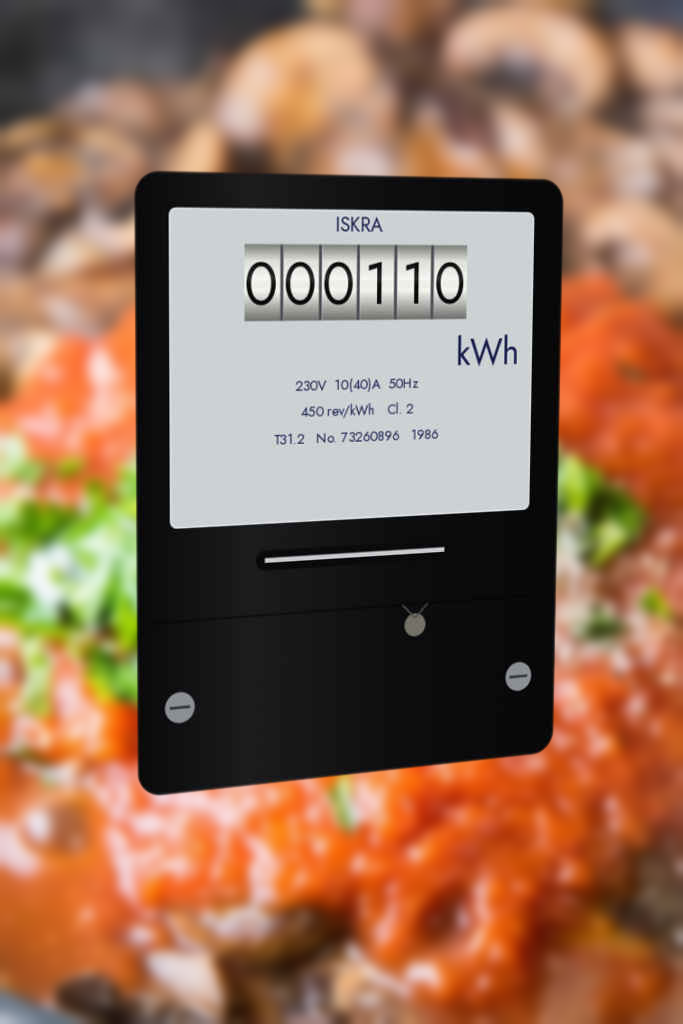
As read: 110 (kWh)
